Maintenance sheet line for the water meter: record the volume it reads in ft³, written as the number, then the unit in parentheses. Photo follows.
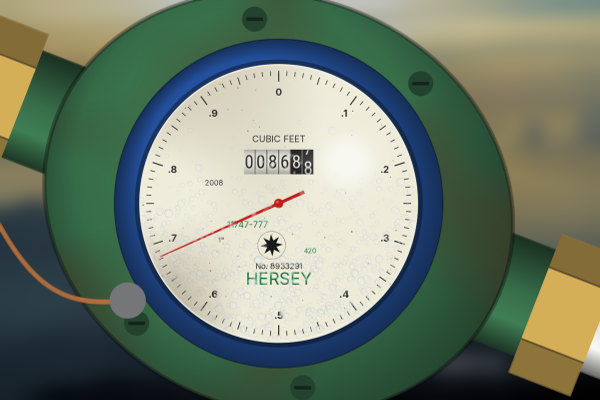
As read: 8687.68 (ft³)
